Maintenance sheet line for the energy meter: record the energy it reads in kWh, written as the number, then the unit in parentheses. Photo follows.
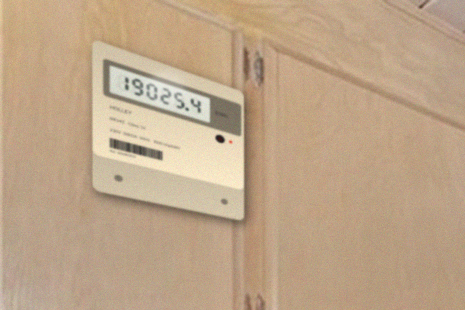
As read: 19025.4 (kWh)
